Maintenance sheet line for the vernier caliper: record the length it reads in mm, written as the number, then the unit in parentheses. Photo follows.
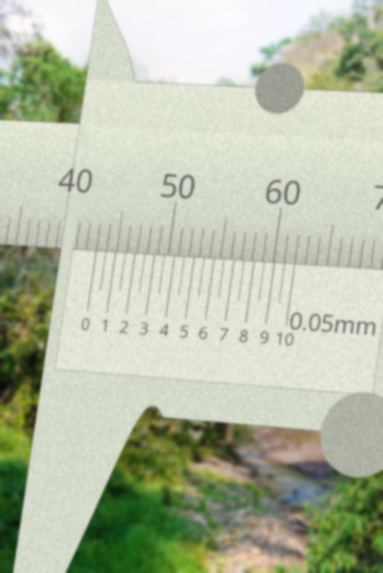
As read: 43.0 (mm)
